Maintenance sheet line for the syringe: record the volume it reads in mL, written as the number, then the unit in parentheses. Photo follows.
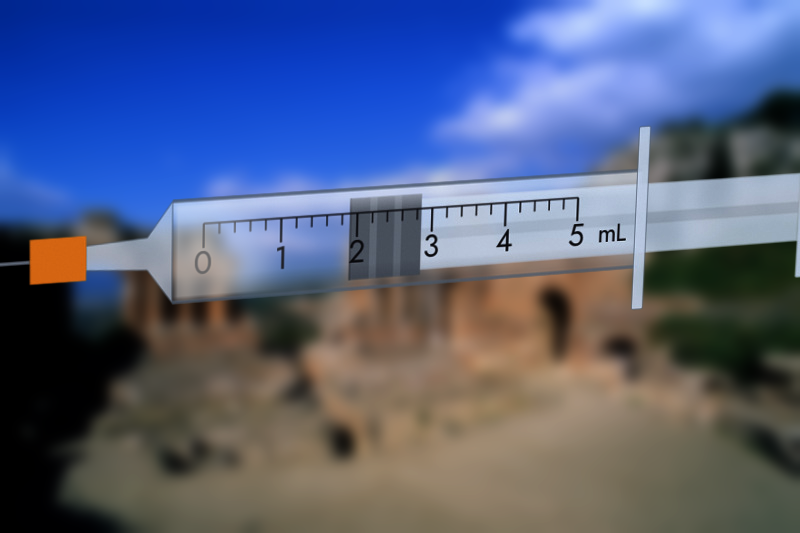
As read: 1.9 (mL)
